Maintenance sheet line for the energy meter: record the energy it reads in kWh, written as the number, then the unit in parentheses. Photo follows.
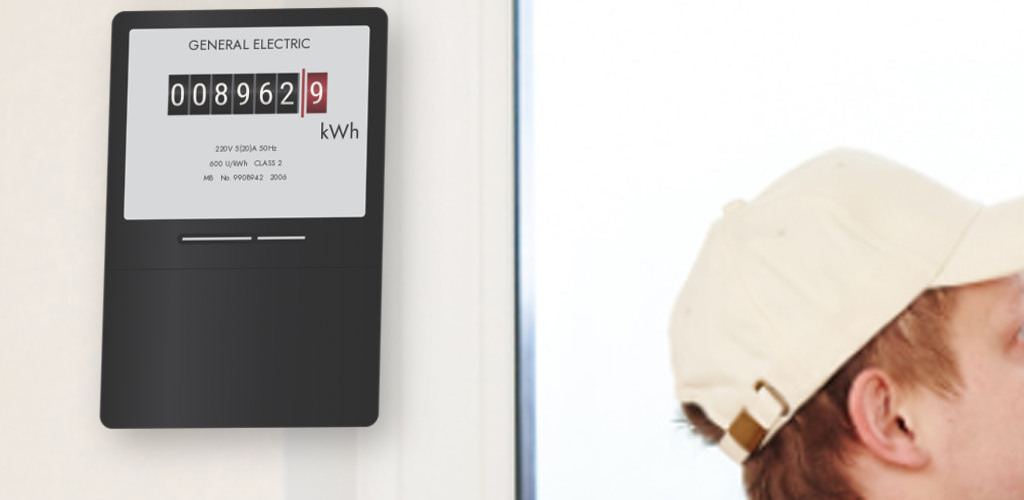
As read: 8962.9 (kWh)
